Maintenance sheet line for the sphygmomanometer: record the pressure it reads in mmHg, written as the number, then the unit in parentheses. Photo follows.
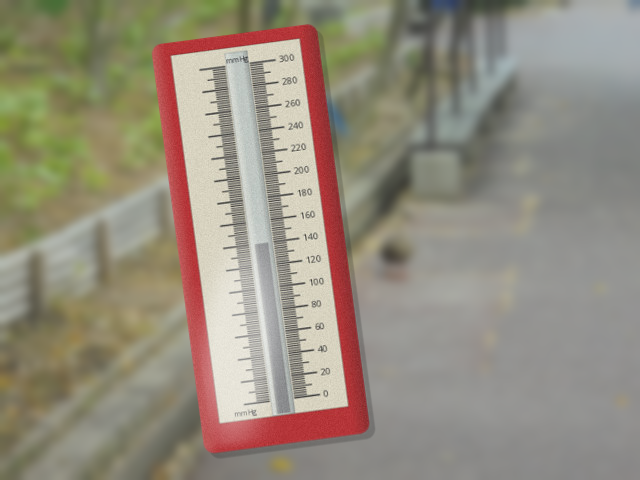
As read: 140 (mmHg)
